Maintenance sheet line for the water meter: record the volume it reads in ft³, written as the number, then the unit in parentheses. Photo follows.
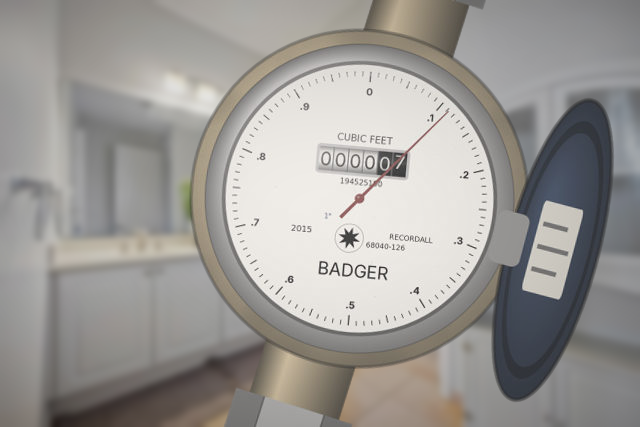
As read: 7.11 (ft³)
